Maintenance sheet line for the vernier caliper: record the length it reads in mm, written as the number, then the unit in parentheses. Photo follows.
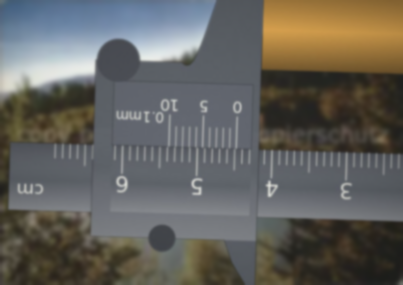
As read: 44.8 (mm)
